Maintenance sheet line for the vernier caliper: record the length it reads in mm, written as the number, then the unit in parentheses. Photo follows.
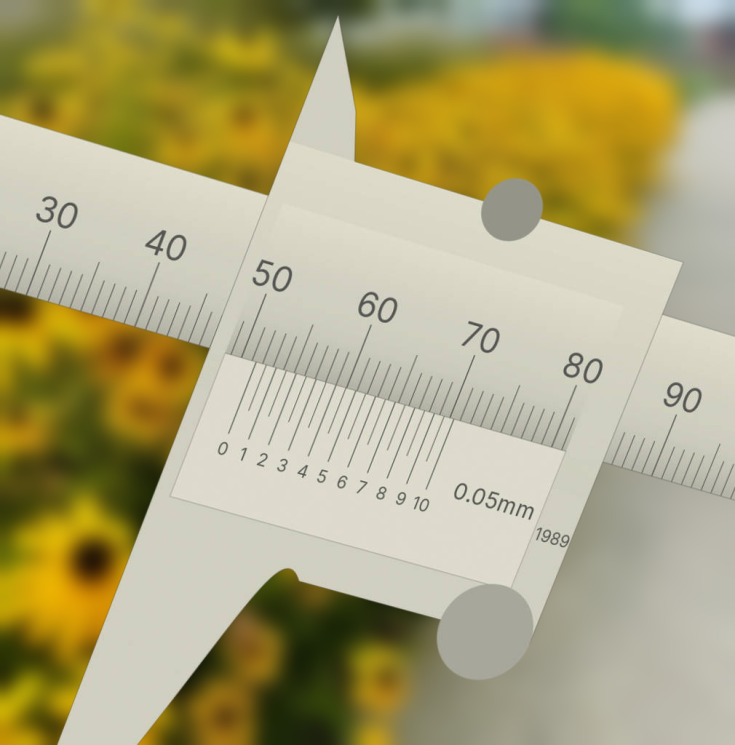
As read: 51.4 (mm)
